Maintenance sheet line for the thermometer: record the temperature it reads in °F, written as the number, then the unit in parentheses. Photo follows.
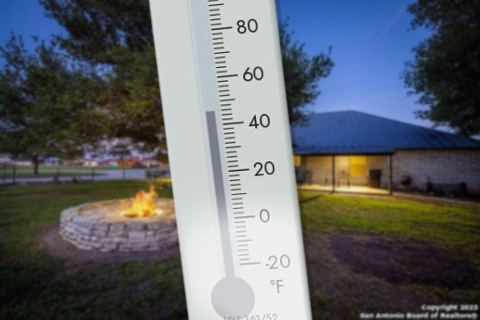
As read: 46 (°F)
